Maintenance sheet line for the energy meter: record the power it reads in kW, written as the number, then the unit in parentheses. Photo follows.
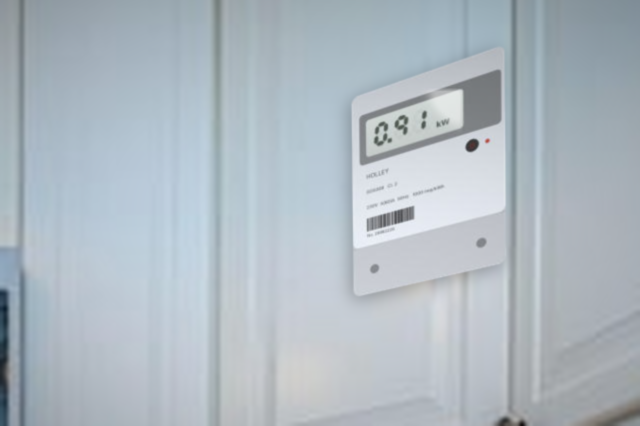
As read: 0.91 (kW)
